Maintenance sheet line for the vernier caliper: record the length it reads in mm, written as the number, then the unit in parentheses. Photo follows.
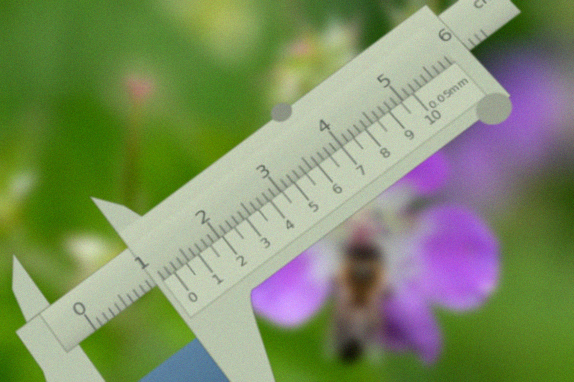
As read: 12.6 (mm)
